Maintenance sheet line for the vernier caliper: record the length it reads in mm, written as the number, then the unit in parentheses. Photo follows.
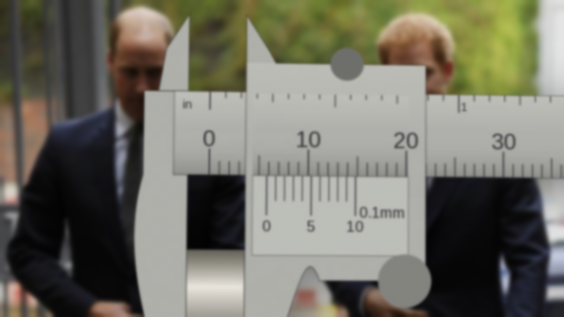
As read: 5.8 (mm)
